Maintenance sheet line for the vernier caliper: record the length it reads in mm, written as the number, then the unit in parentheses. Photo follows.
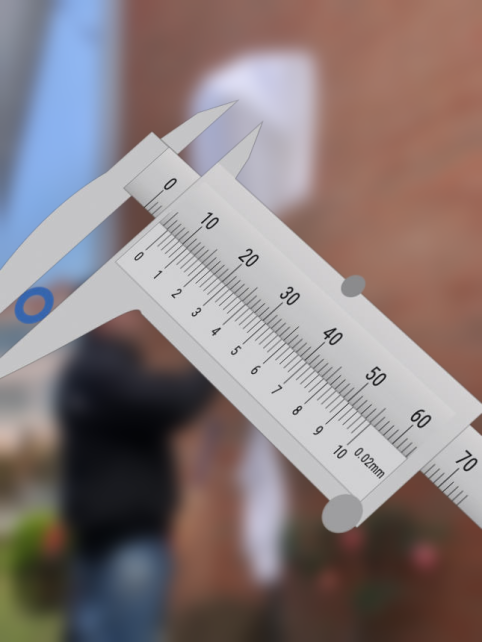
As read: 6.2 (mm)
